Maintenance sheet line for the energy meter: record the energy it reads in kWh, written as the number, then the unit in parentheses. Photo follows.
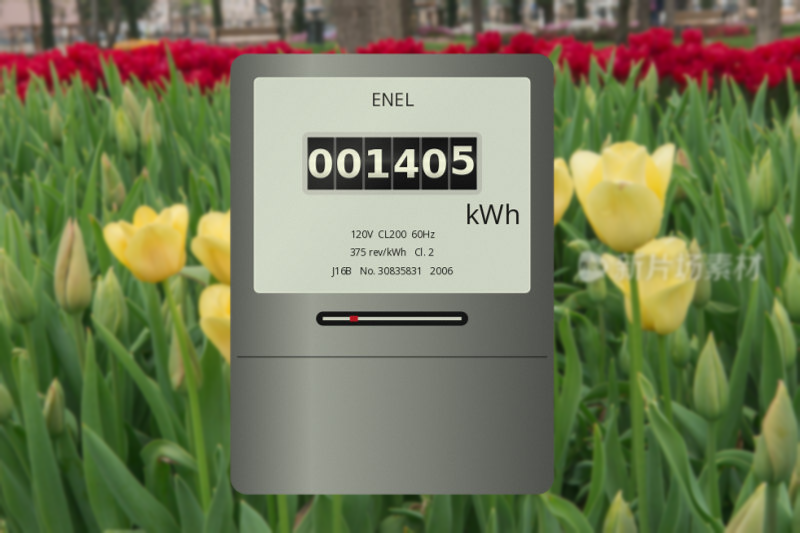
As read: 1405 (kWh)
